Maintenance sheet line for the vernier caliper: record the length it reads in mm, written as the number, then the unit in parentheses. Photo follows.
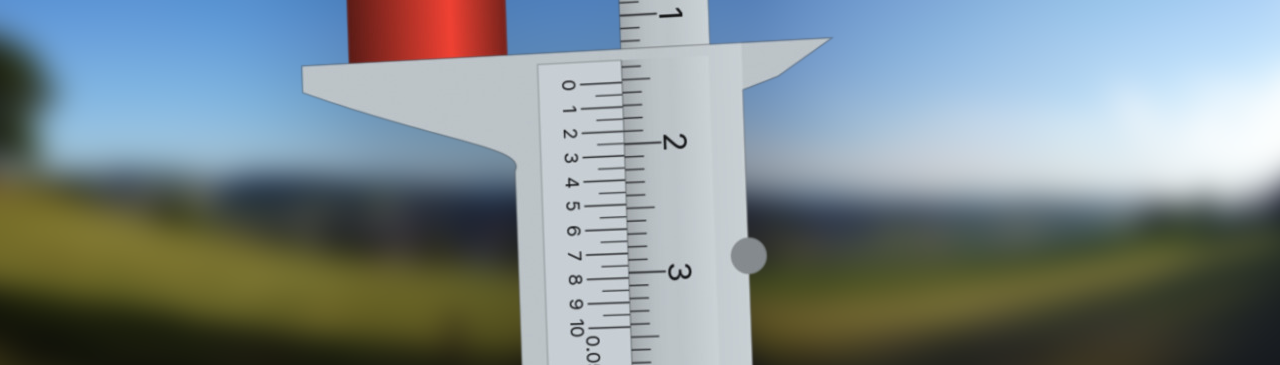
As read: 15.2 (mm)
